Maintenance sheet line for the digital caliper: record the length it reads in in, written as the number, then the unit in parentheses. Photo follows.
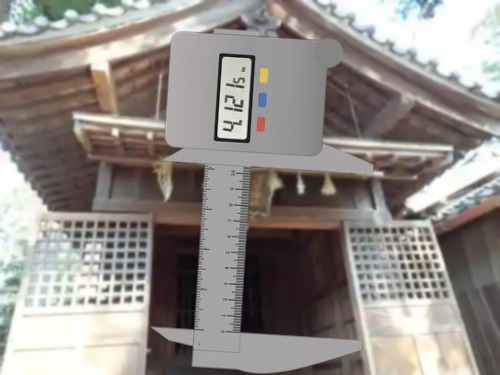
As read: 4.1215 (in)
